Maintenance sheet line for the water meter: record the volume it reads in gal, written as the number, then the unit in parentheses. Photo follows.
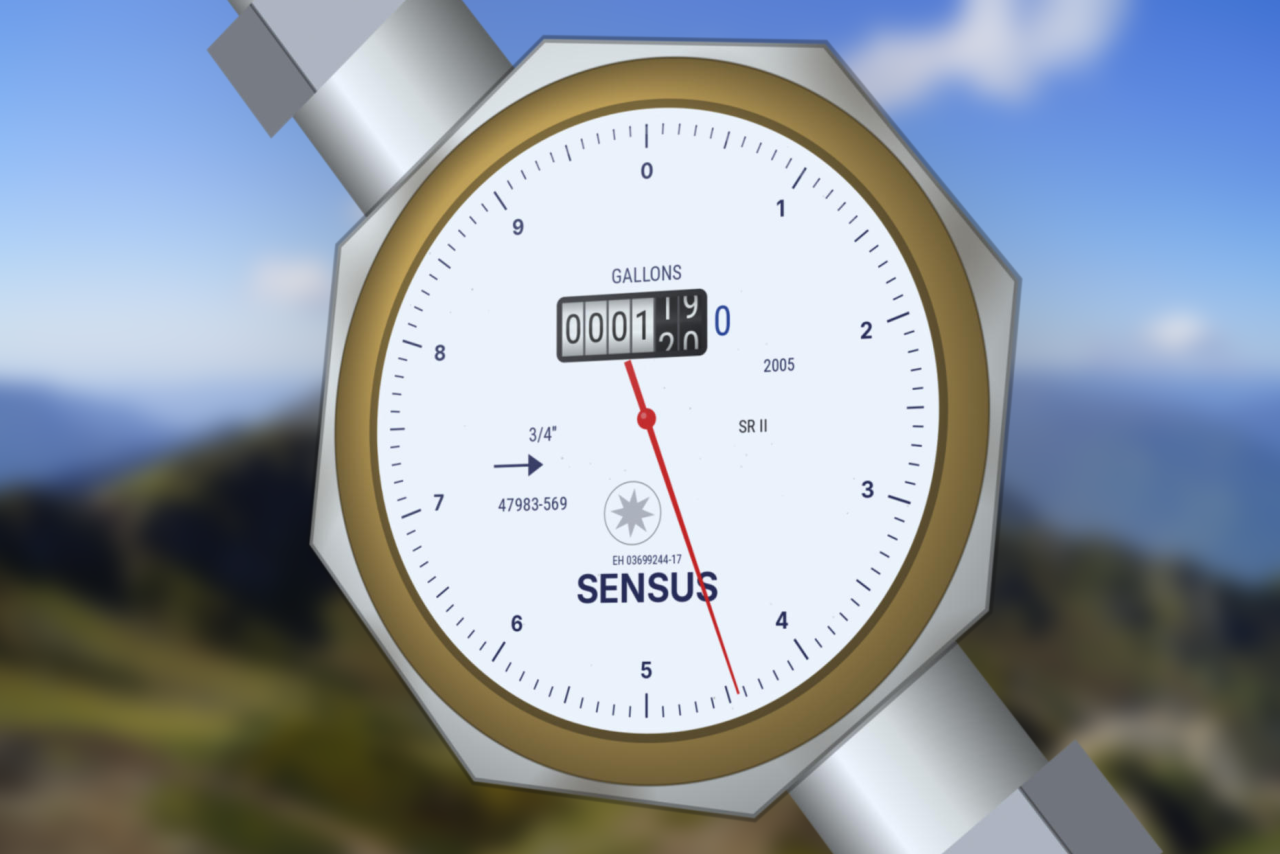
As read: 1194.4 (gal)
